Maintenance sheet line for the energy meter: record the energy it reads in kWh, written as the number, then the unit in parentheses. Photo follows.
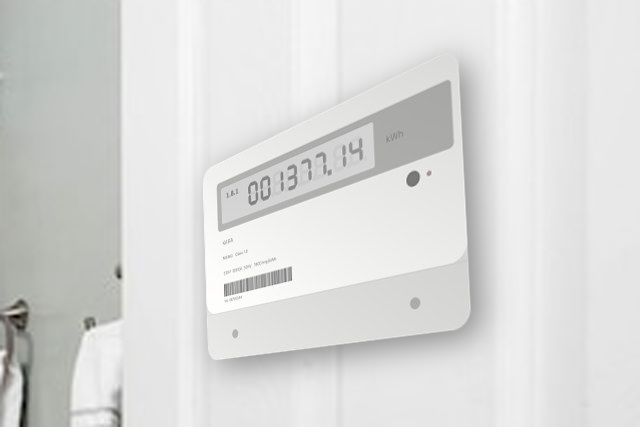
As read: 1377.14 (kWh)
